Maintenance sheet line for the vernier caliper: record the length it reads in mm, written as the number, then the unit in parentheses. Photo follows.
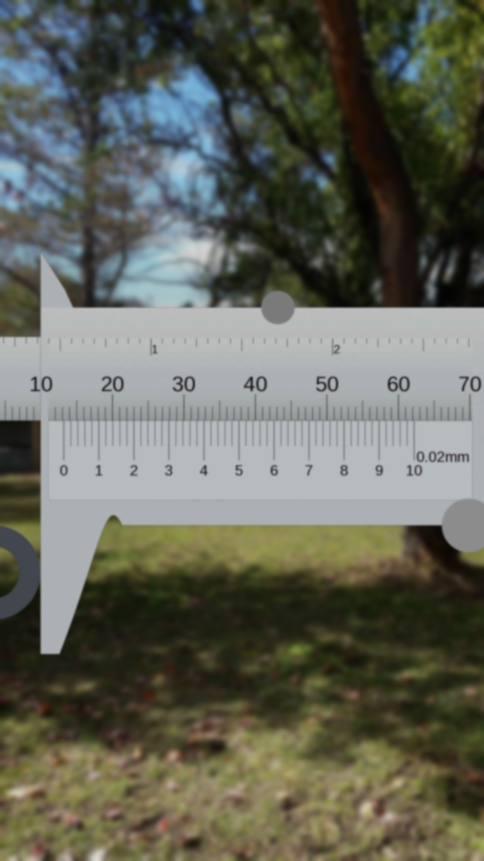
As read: 13.2 (mm)
